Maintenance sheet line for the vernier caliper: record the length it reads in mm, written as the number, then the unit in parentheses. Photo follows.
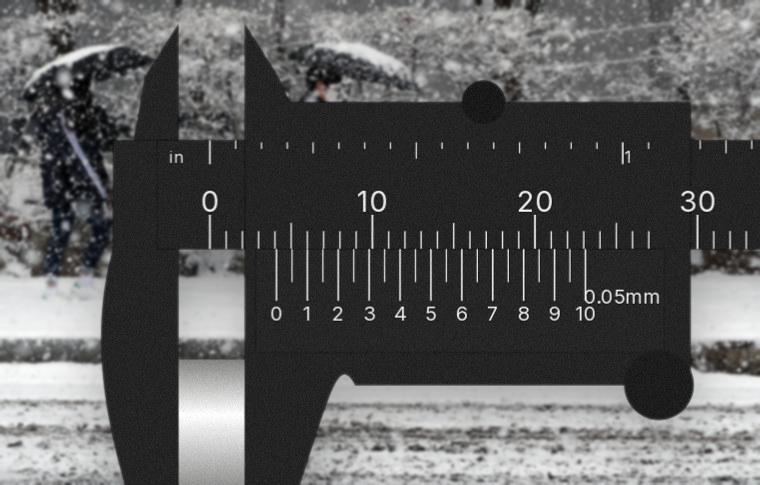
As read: 4.1 (mm)
